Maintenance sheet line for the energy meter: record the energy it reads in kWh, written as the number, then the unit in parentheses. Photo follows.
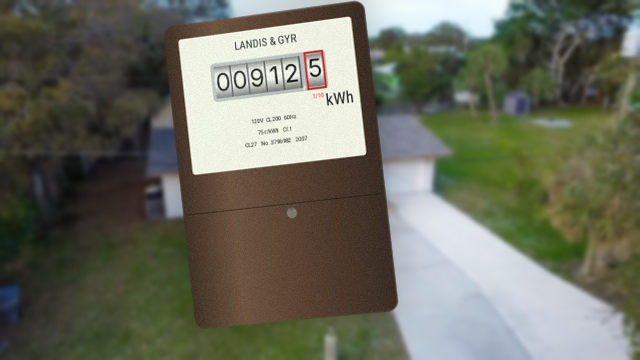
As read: 912.5 (kWh)
